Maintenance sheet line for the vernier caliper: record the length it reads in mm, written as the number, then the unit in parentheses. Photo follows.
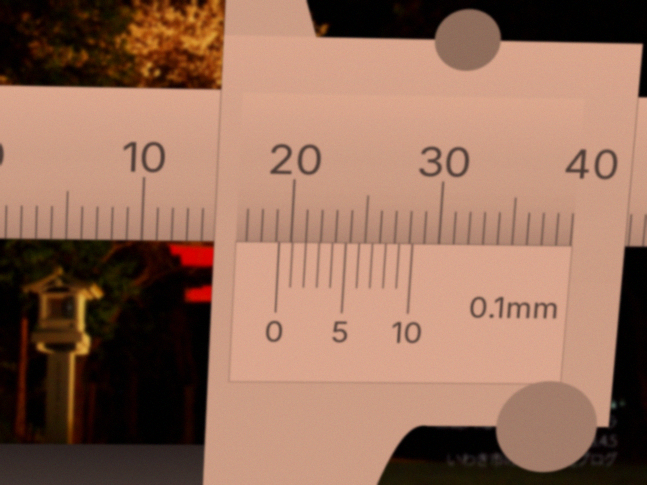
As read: 19.2 (mm)
